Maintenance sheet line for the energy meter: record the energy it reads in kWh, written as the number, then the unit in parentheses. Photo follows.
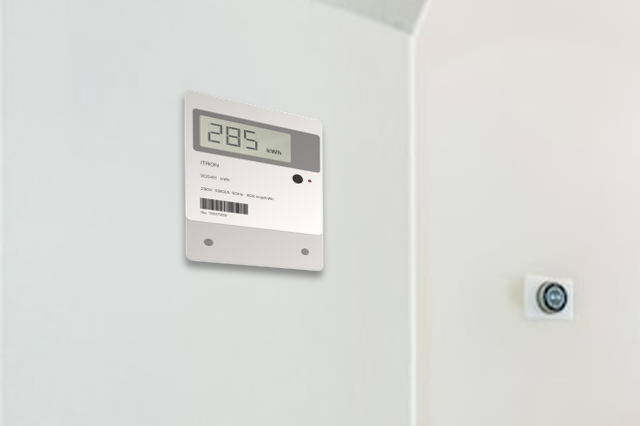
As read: 285 (kWh)
